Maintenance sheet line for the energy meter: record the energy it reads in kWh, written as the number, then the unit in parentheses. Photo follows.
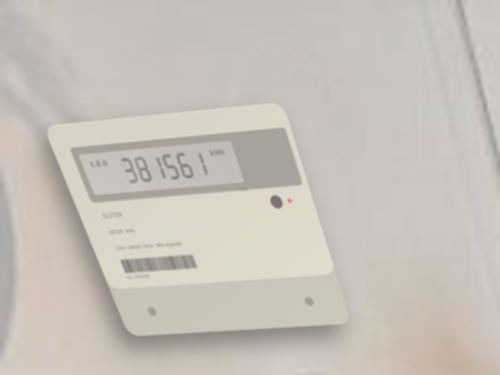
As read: 381561 (kWh)
